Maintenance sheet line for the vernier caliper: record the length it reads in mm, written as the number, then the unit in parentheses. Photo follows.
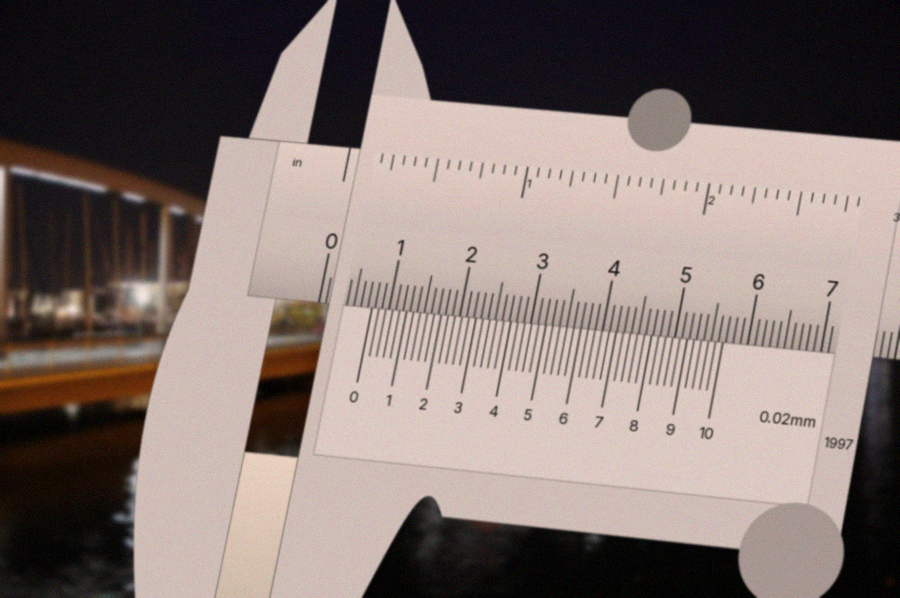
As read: 7.6 (mm)
